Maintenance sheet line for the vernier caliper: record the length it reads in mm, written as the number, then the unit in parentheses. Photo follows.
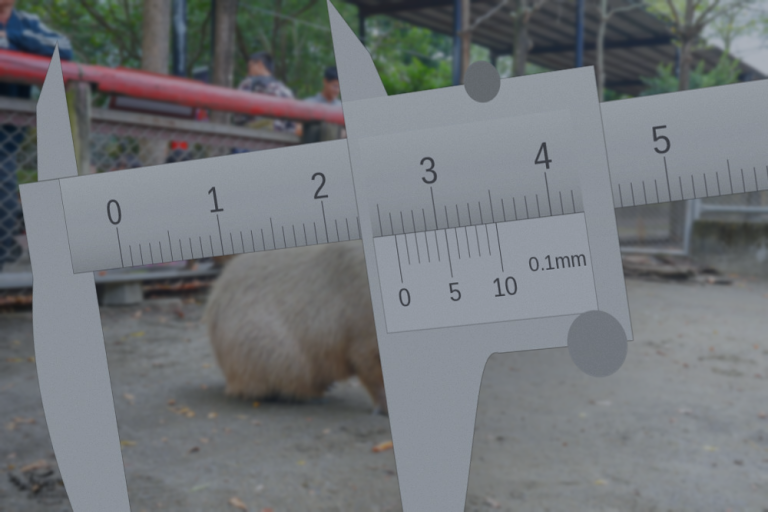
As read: 26.2 (mm)
